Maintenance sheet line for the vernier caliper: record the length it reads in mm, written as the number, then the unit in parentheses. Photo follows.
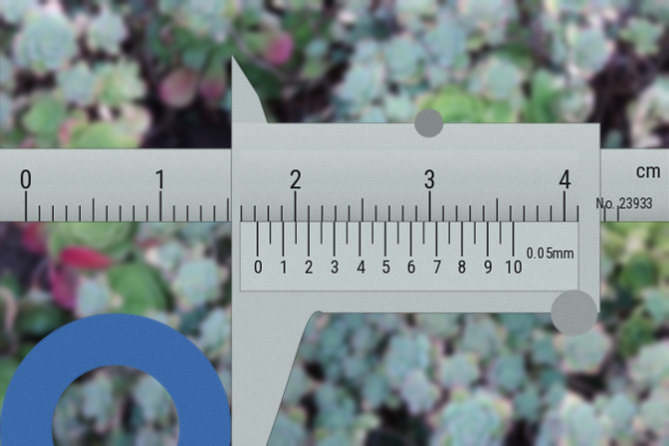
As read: 17.2 (mm)
